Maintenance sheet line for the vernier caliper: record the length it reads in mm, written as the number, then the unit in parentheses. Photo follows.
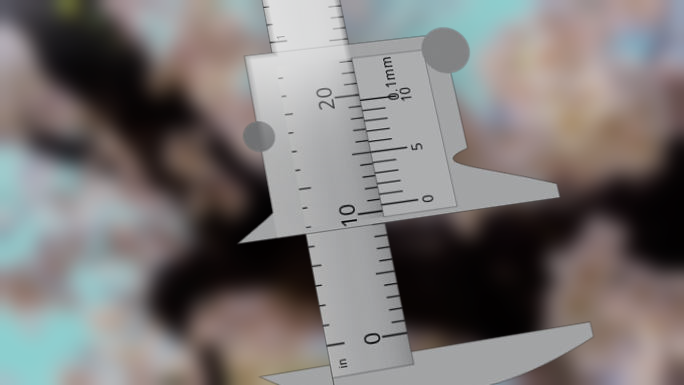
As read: 10.5 (mm)
